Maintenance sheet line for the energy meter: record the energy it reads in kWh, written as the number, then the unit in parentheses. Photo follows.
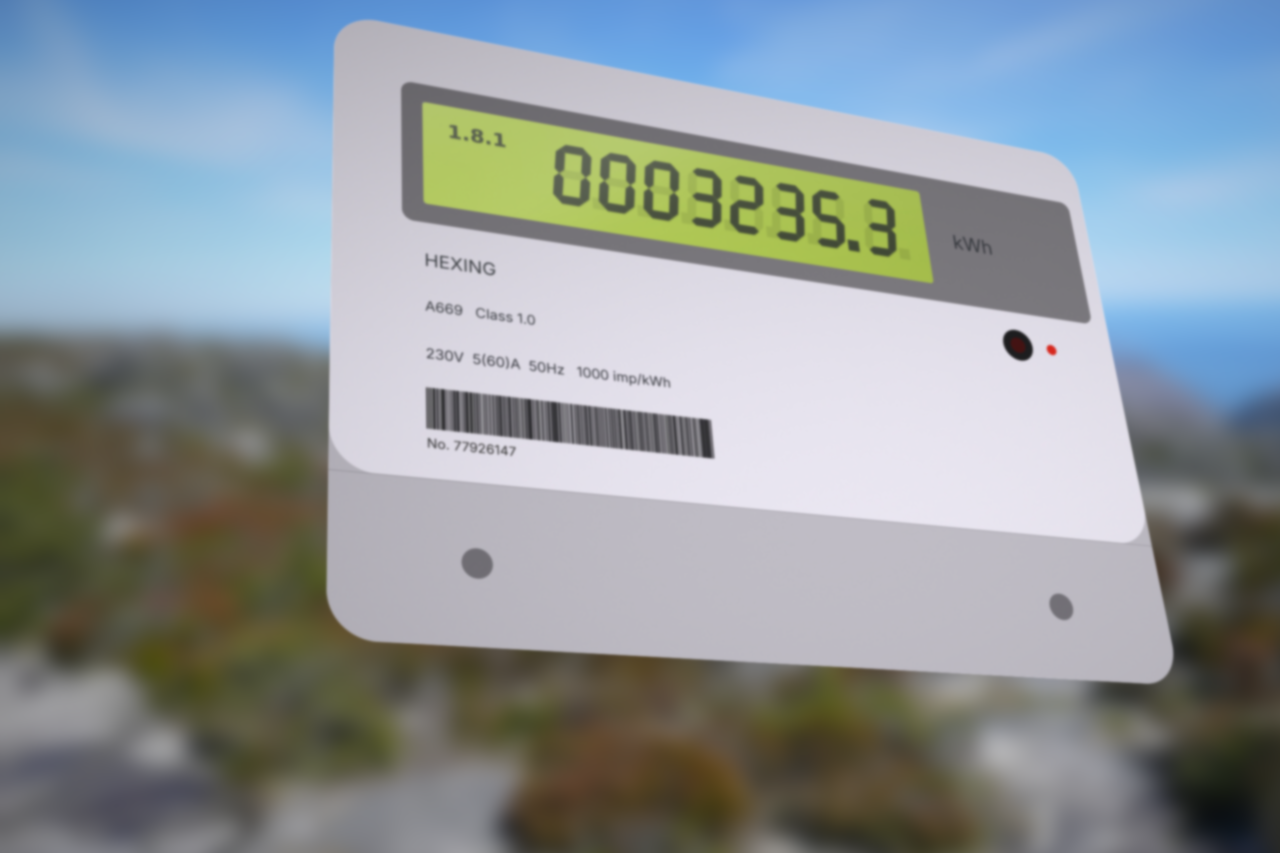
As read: 3235.3 (kWh)
